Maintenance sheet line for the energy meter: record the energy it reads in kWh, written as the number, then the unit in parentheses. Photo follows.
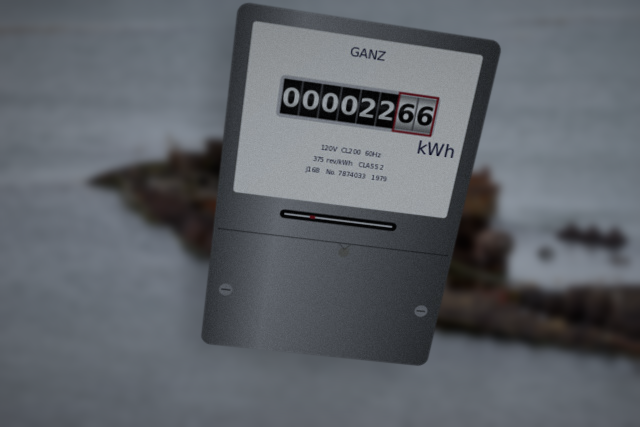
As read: 22.66 (kWh)
